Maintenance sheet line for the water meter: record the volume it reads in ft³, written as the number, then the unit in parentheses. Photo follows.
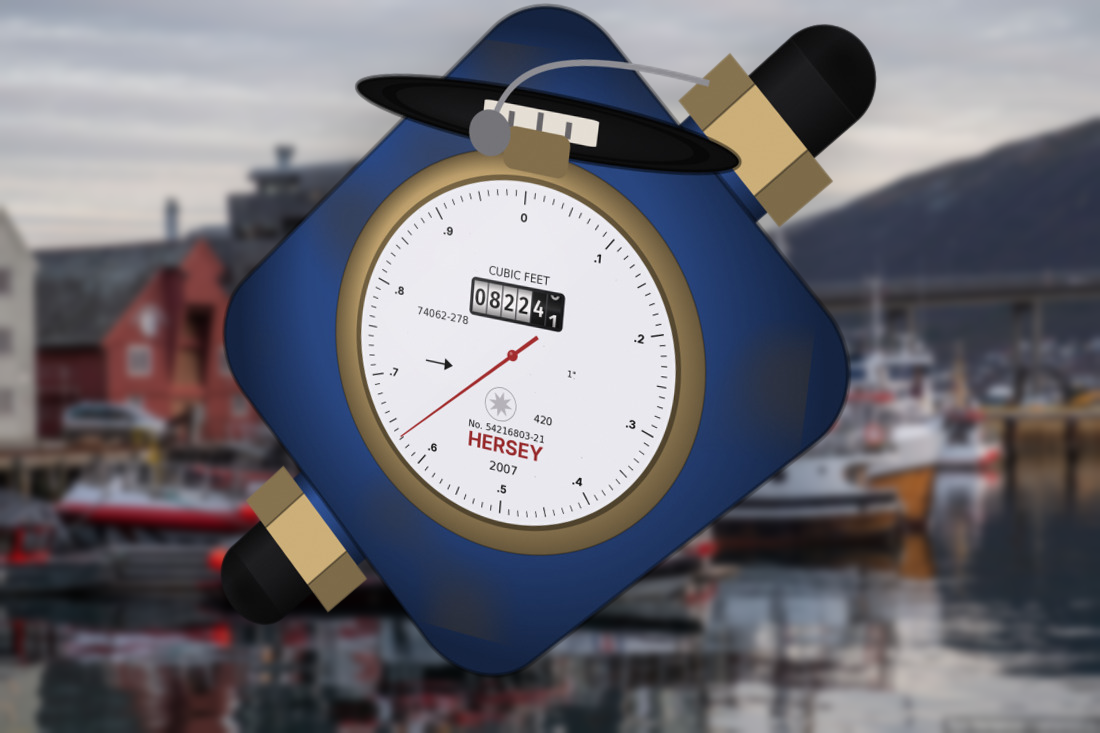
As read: 82240.63 (ft³)
